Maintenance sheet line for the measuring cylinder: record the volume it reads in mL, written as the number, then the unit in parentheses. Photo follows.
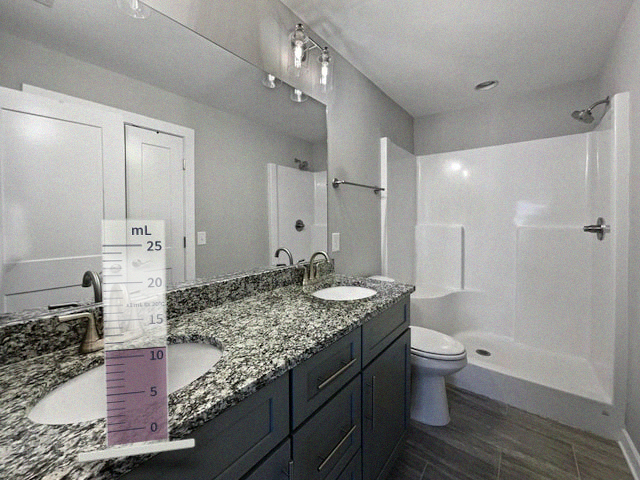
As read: 11 (mL)
